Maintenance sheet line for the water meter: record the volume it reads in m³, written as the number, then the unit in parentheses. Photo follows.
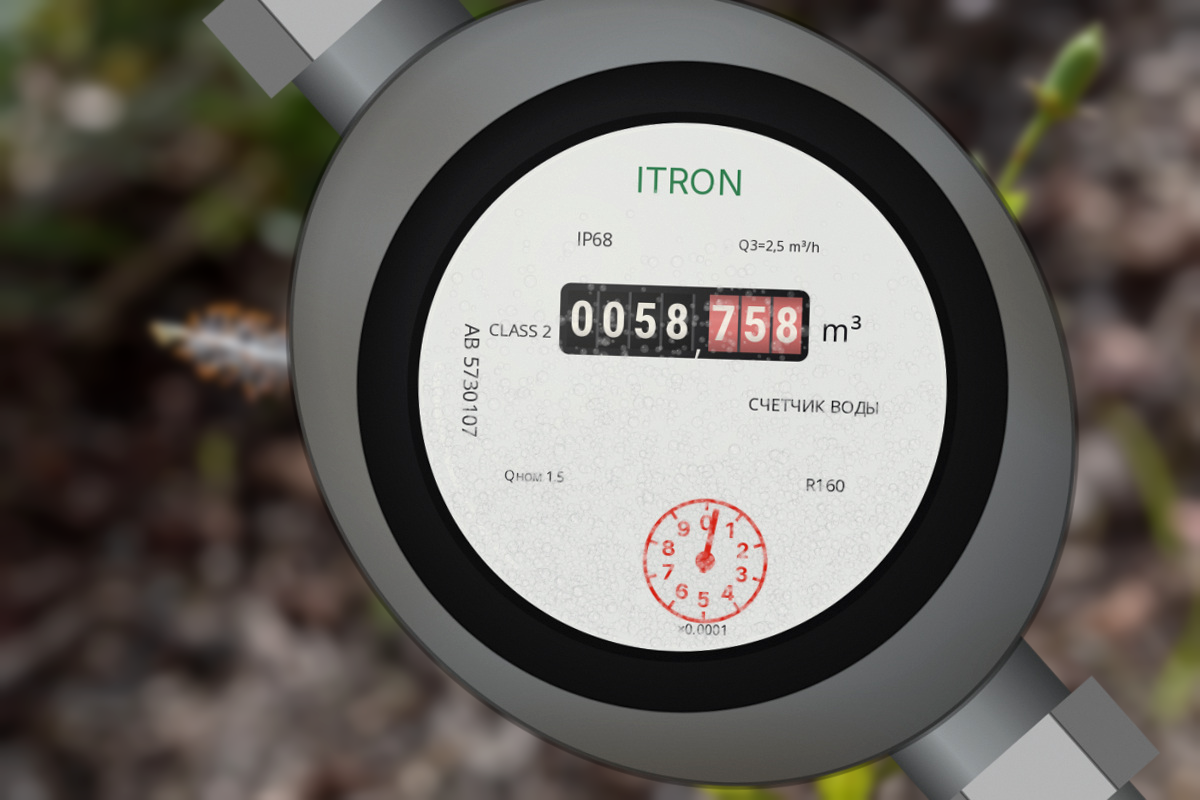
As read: 58.7580 (m³)
